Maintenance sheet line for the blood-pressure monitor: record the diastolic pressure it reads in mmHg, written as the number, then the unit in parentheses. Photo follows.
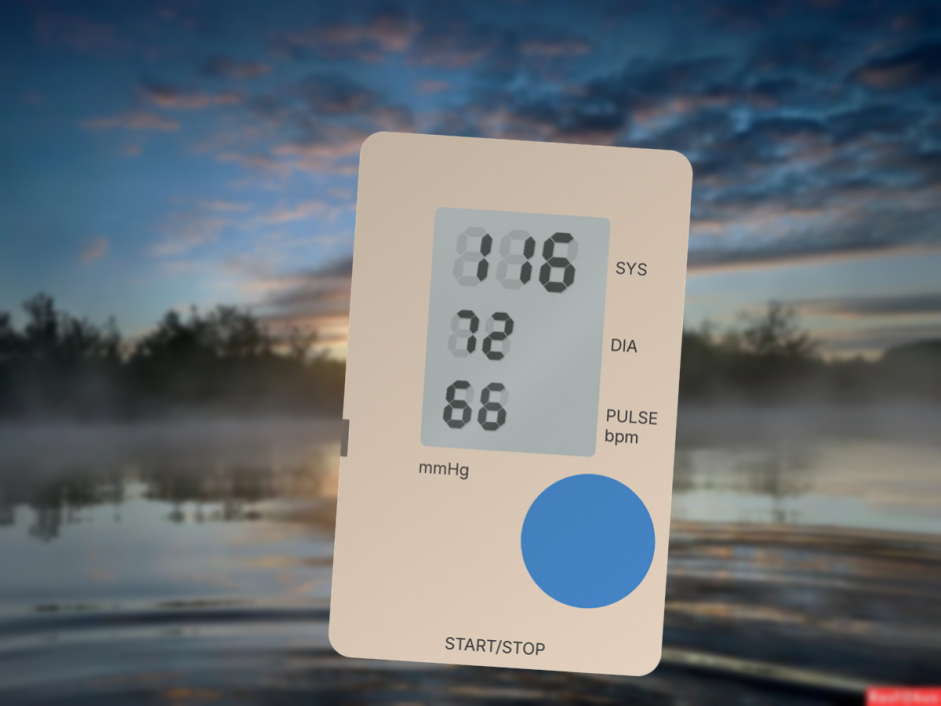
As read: 72 (mmHg)
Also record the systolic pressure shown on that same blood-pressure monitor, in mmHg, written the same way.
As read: 116 (mmHg)
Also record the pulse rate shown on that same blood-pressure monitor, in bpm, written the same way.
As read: 66 (bpm)
